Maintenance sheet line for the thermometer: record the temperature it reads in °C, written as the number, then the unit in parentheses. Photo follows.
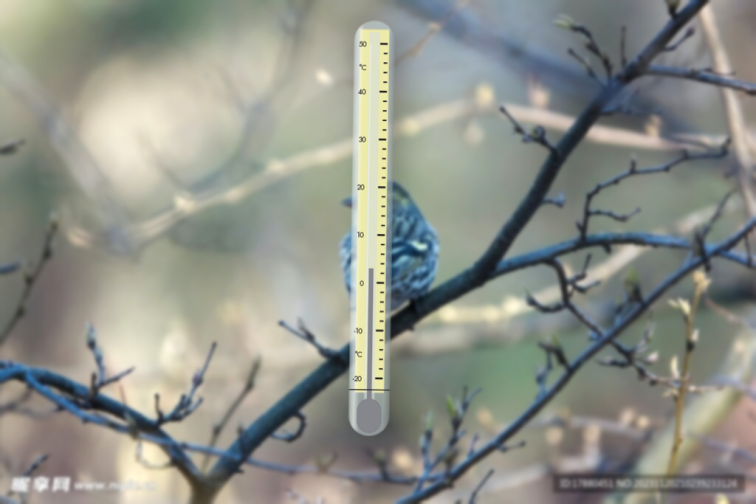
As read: 3 (°C)
